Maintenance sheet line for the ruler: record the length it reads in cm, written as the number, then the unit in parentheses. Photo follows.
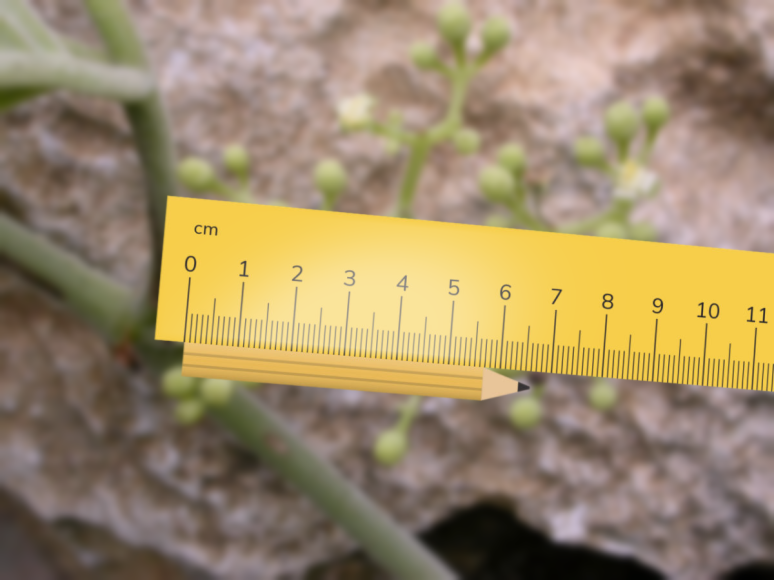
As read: 6.6 (cm)
